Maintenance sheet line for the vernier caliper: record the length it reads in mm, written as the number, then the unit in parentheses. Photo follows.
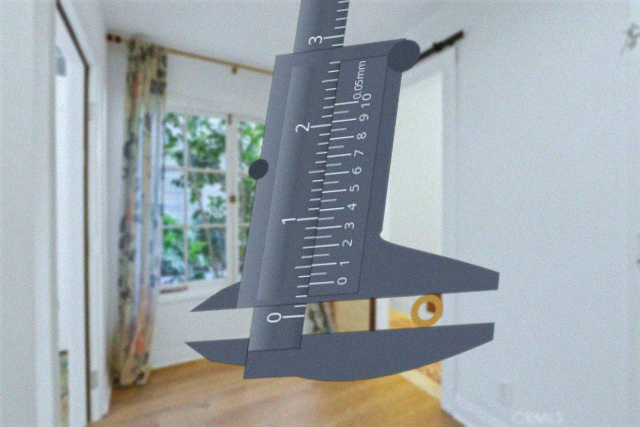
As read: 3.2 (mm)
